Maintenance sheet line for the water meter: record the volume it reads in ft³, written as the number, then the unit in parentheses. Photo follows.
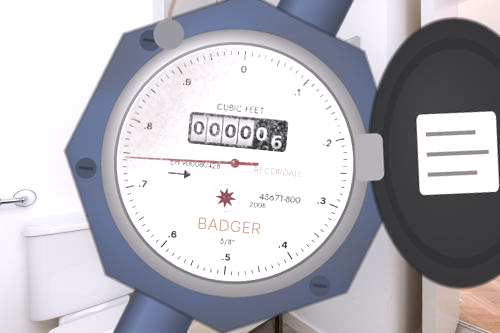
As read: 5.74 (ft³)
